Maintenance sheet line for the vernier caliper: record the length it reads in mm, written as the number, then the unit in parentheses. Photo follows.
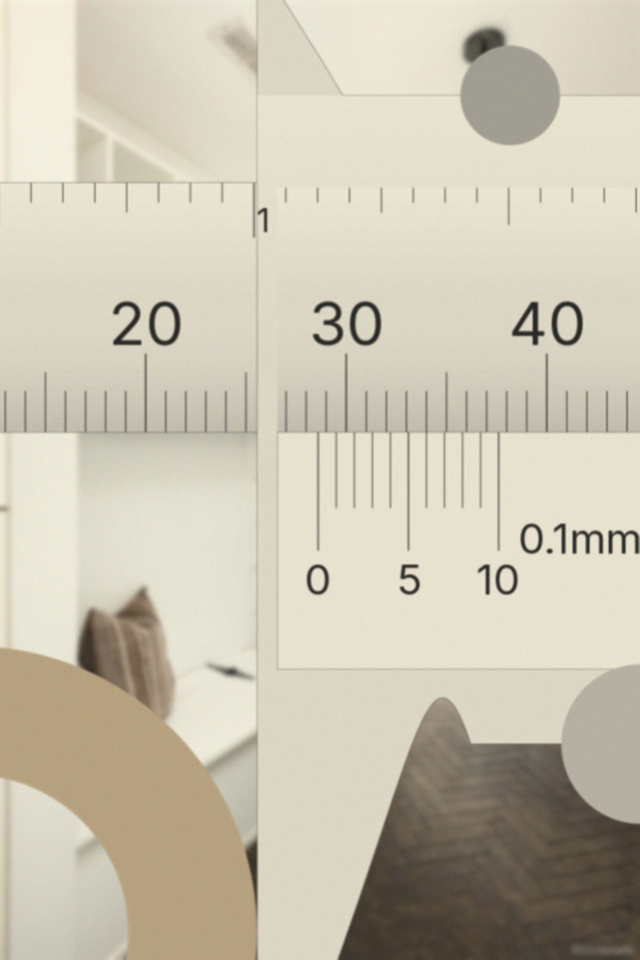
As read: 28.6 (mm)
